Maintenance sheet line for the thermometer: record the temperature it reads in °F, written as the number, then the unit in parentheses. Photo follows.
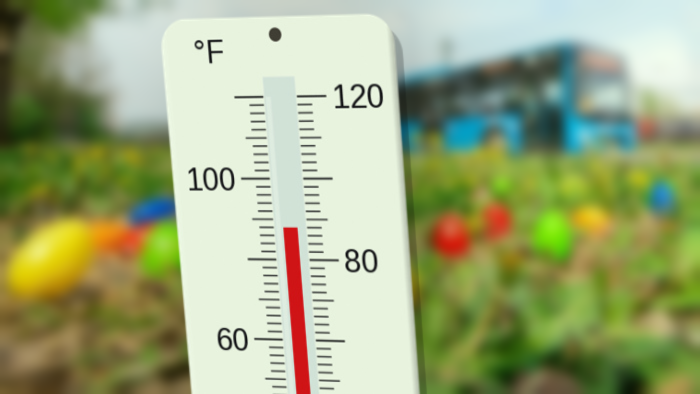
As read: 88 (°F)
